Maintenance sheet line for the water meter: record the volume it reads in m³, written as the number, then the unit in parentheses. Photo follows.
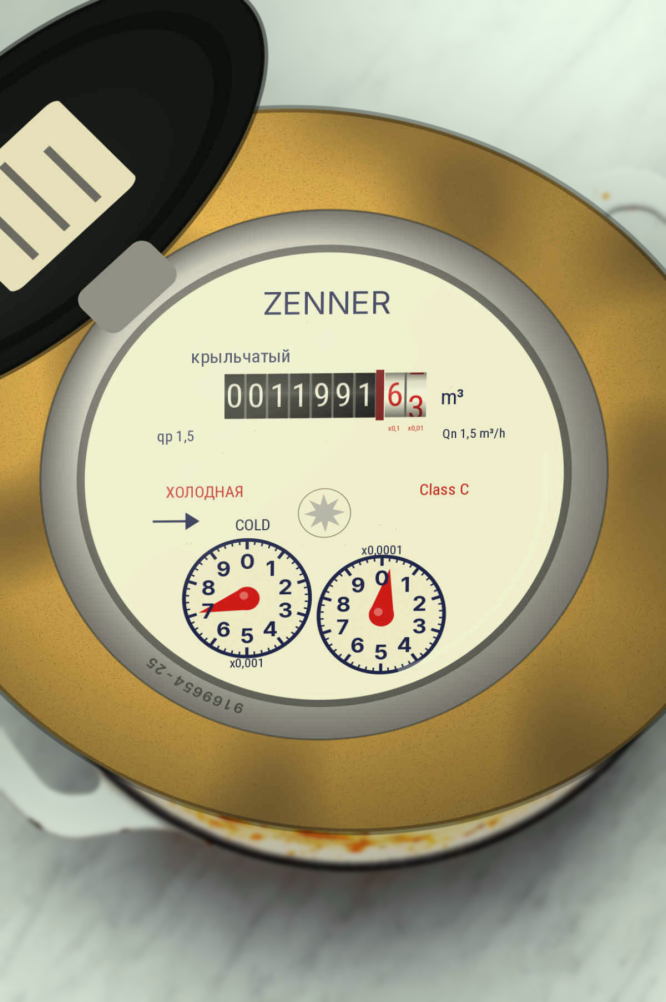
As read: 11991.6270 (m³)
